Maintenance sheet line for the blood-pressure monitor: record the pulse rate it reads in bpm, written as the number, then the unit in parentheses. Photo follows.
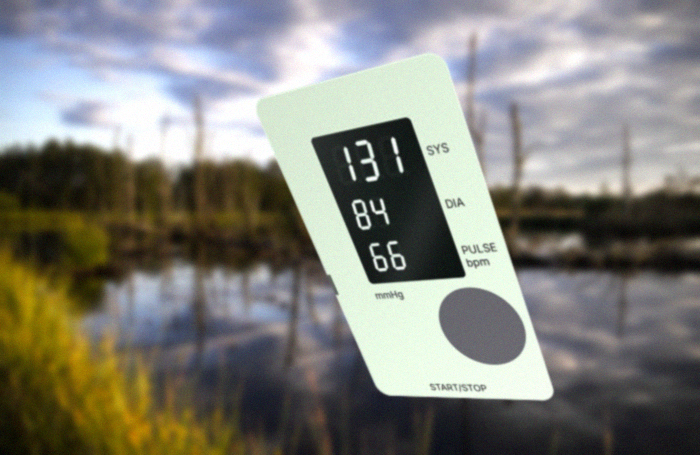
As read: 66 (bpm)
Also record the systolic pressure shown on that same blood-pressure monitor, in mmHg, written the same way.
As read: 131 (mmHg)
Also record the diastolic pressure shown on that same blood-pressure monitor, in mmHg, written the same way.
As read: 84 (mmHg)
